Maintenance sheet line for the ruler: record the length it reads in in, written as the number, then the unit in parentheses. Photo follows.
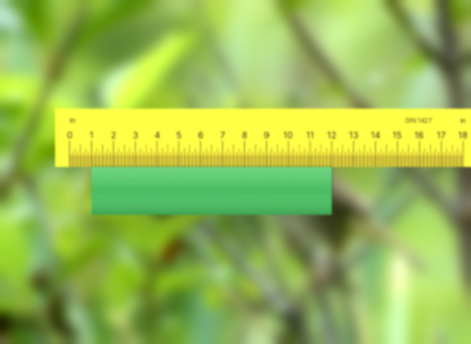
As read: 11 (in)
